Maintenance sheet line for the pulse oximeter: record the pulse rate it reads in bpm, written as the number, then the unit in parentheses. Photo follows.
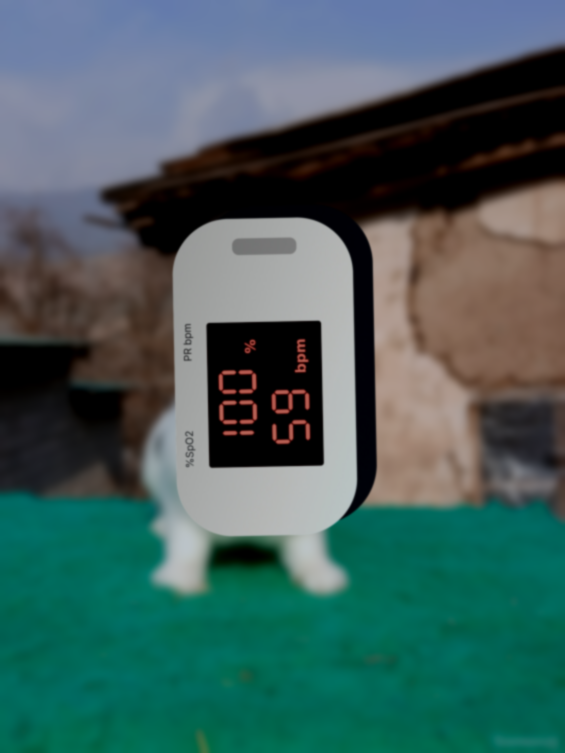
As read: 59 (bpm)
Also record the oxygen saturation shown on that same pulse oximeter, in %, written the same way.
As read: 100 (%)
